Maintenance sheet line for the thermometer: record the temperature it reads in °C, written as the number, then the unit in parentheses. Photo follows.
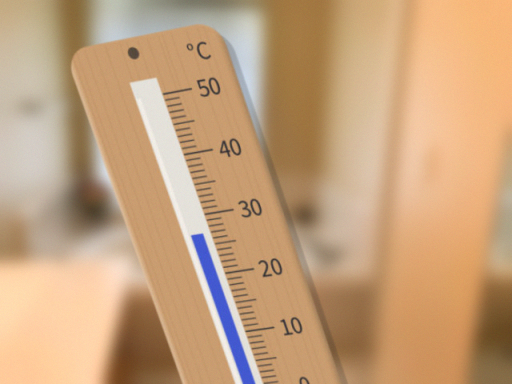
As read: 27 (°C)
